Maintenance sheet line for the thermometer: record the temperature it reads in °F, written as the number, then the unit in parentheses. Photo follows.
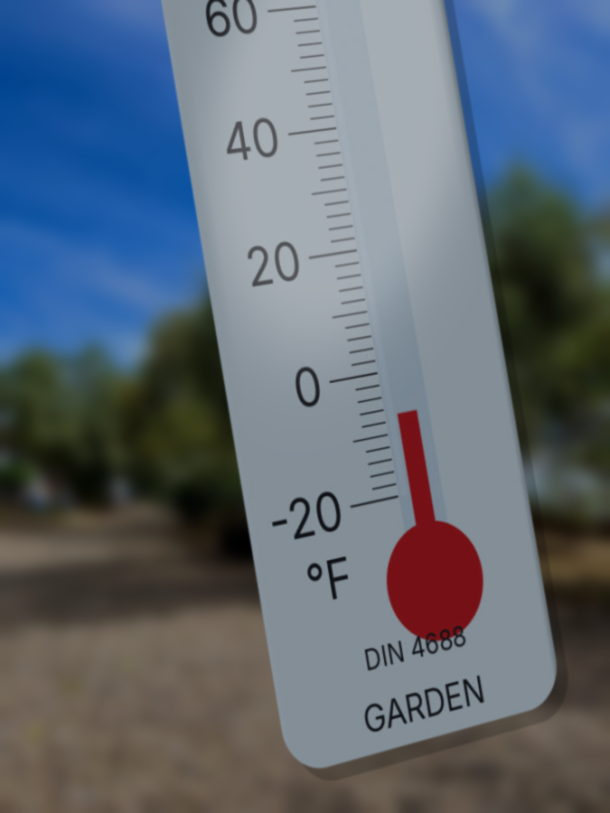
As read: -7 (°F)
